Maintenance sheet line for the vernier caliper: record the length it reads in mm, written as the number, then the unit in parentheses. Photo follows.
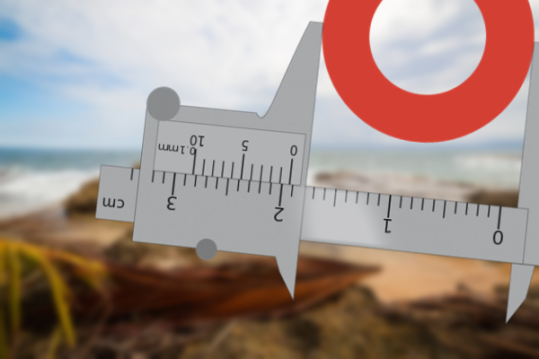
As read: 19.3 (mm)
